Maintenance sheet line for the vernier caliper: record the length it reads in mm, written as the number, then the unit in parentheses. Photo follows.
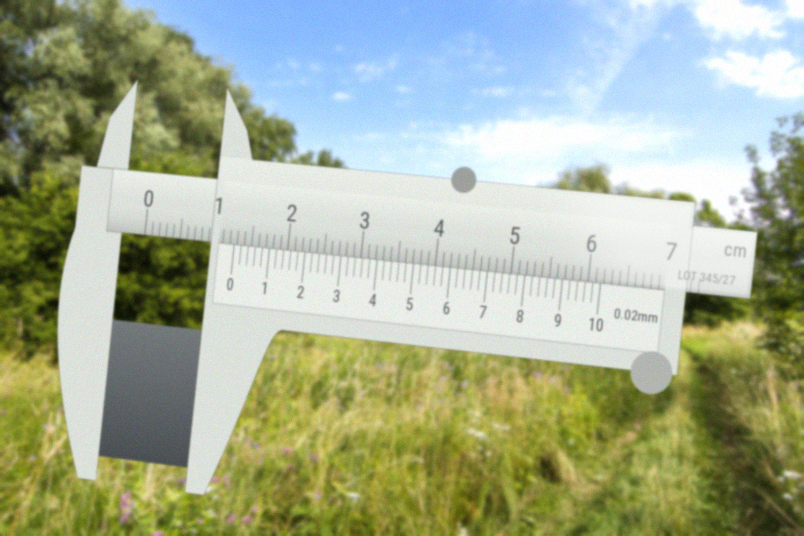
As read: 12.6 (mm)
